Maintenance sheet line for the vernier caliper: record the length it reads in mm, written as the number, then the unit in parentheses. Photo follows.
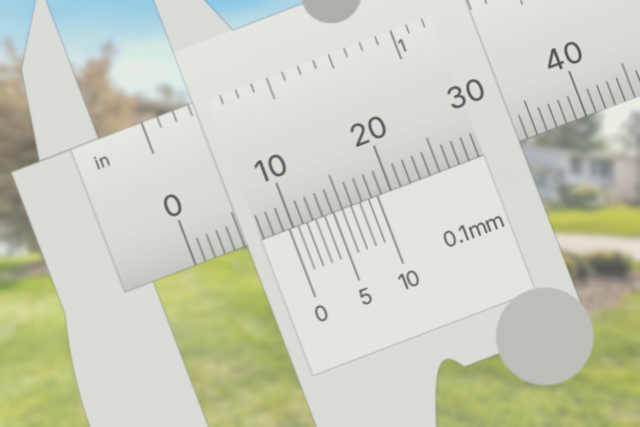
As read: 9.6 (mm)
